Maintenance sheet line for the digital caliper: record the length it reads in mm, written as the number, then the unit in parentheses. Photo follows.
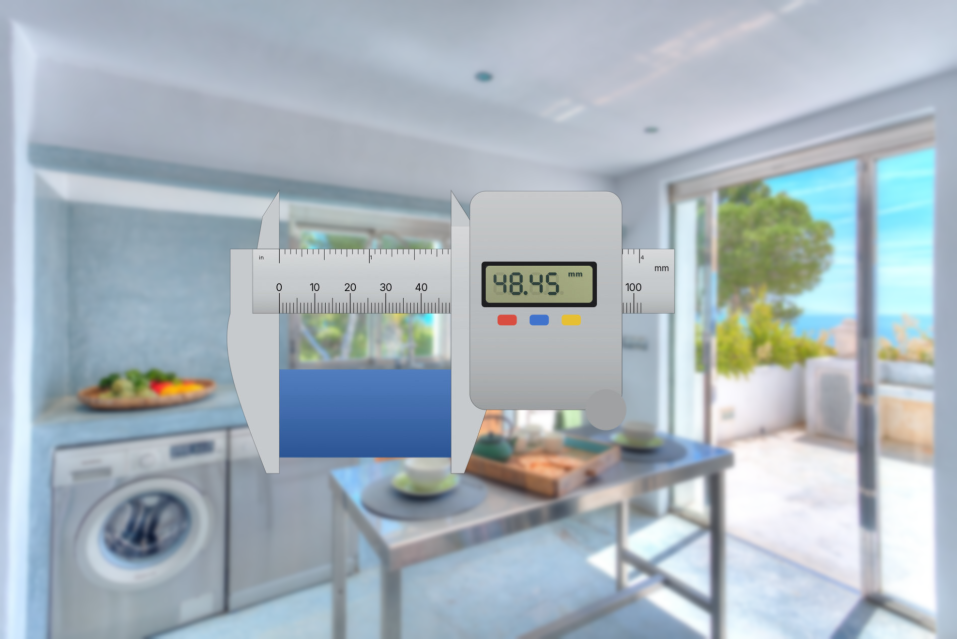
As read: 48.45 (mm)
